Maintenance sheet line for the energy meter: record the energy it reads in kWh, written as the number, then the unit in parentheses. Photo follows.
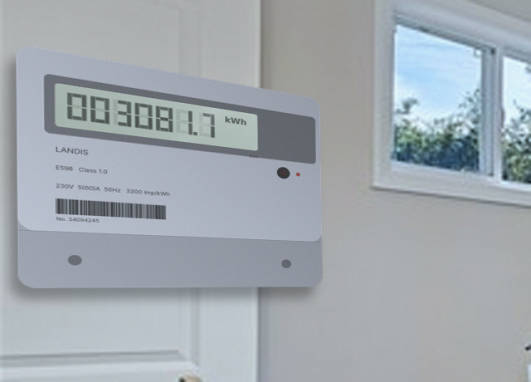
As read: 3081.7 (kWh)
